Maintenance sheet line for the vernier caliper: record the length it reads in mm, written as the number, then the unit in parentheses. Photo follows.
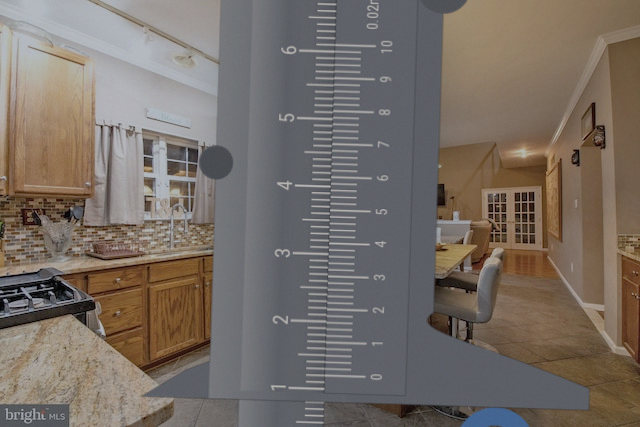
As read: 12.0 (mm)
